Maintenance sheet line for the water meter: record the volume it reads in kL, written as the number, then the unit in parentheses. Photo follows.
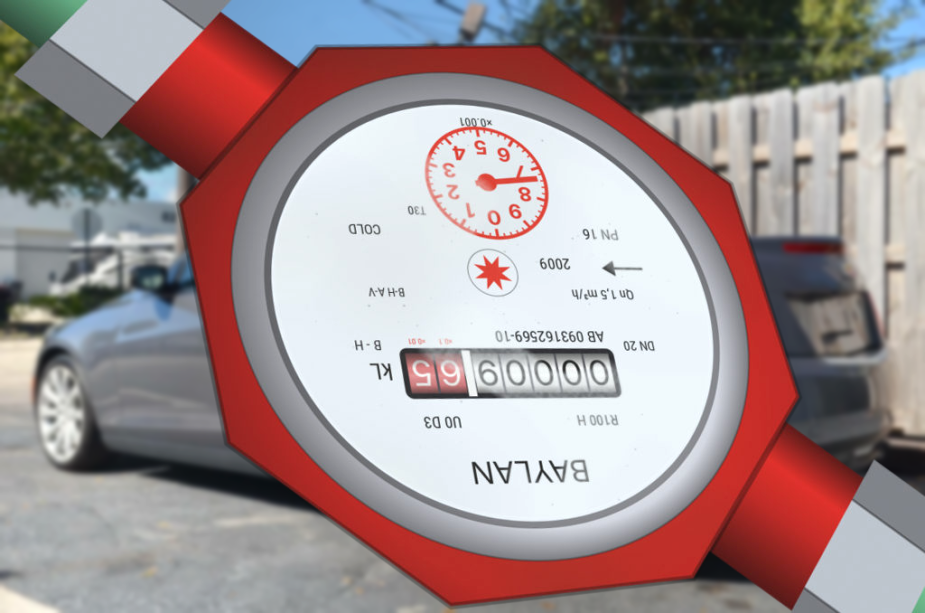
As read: 9.657 (kL)
